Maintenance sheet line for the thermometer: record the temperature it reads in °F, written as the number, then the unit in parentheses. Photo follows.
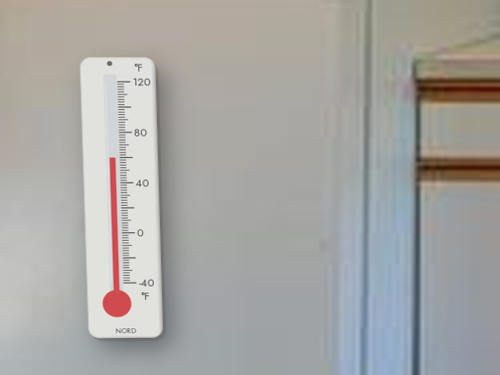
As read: 60 (°F)
